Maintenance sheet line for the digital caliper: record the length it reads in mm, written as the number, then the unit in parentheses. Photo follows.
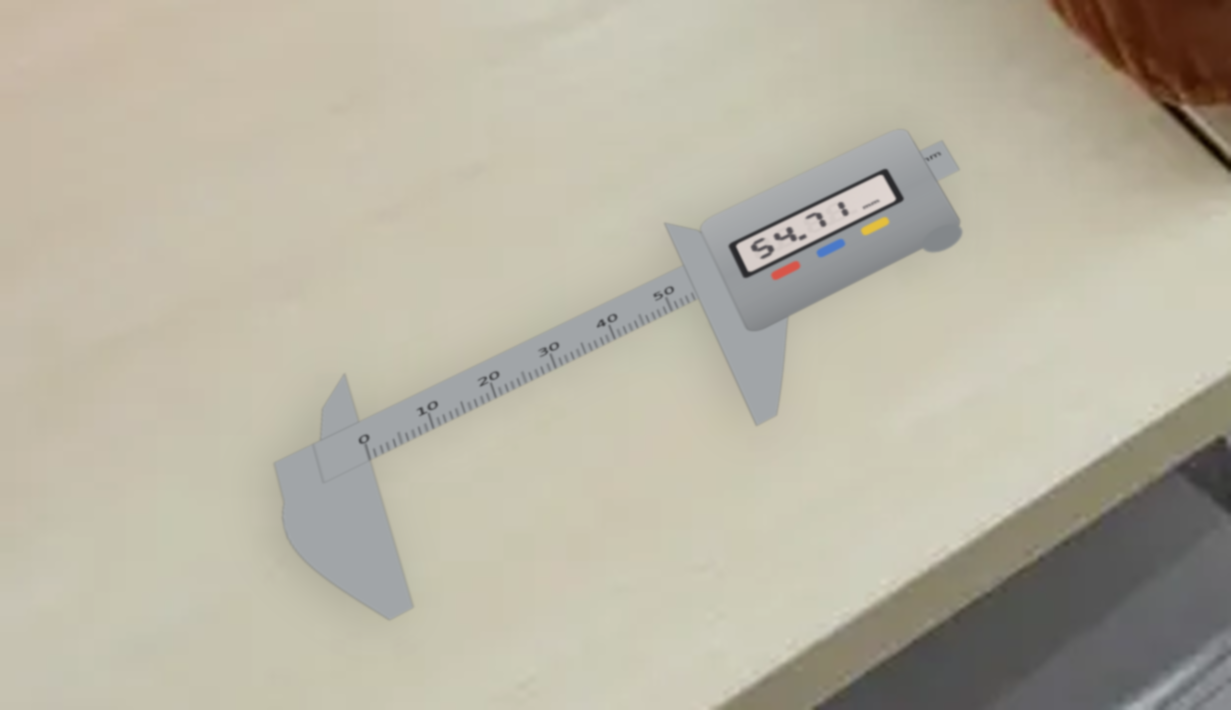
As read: 54.71 (mm)
